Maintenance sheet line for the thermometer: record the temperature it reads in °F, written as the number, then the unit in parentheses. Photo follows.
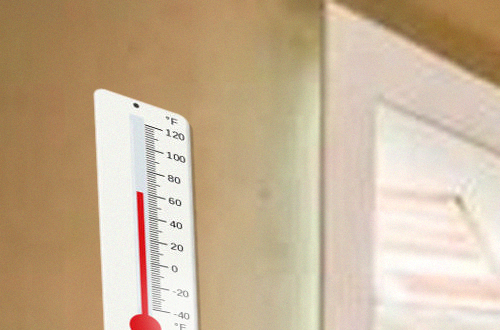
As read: 60 (°F)
